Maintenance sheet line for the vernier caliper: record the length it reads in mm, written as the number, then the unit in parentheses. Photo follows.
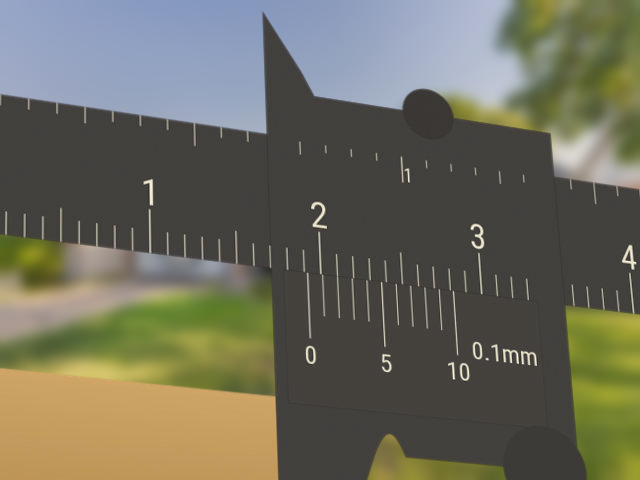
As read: 19.2 (mm)
